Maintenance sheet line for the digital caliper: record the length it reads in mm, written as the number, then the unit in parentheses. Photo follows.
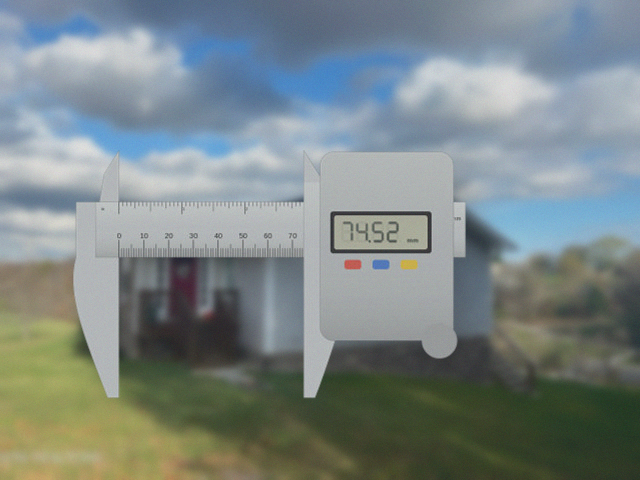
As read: 74.52 (mm)
